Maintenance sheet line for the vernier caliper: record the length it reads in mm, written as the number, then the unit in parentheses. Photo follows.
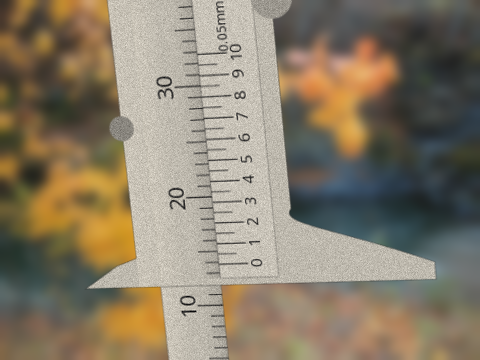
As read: 13.8 (mm)
